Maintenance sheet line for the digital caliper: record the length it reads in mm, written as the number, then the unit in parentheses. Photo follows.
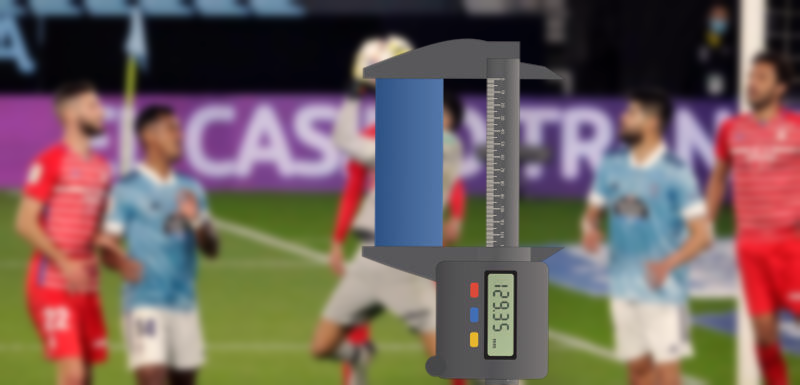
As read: 129.35 (mm)
